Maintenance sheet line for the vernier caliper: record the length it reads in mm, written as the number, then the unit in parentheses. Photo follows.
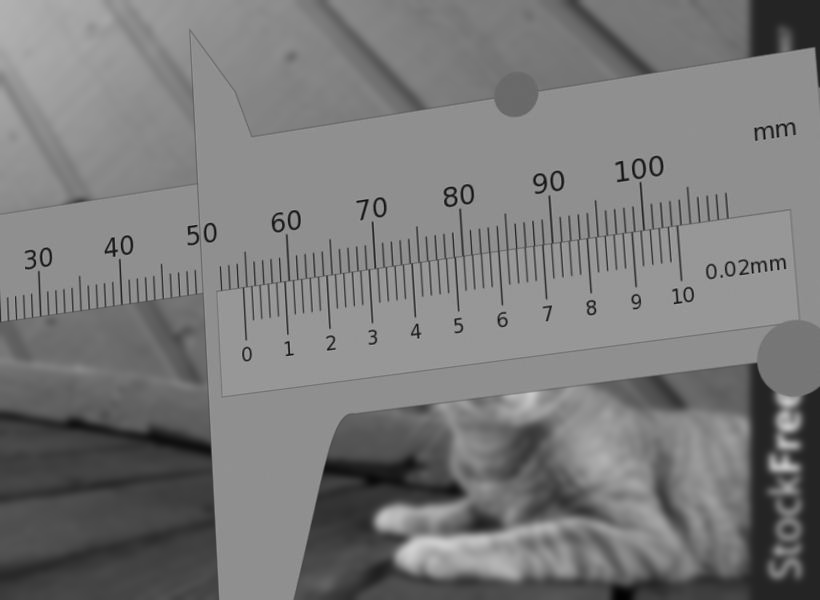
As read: 54.6 (mm)
